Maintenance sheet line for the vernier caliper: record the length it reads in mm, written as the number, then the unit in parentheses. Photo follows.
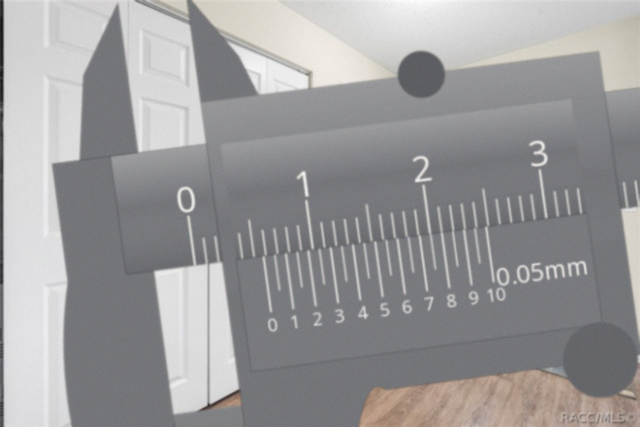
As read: 5.8 (mm)
